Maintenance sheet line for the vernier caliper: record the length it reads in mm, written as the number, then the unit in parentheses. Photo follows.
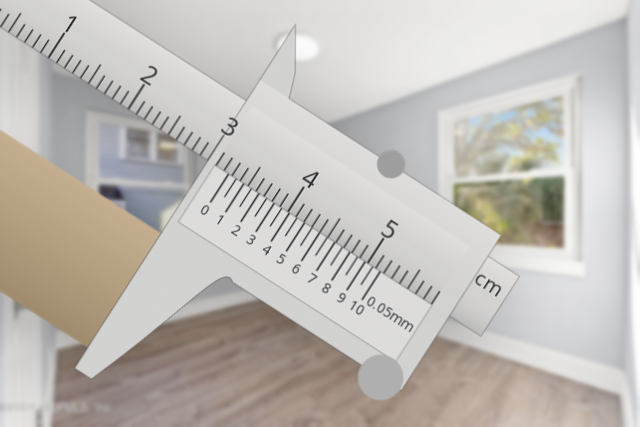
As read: 32.6 (mm)
